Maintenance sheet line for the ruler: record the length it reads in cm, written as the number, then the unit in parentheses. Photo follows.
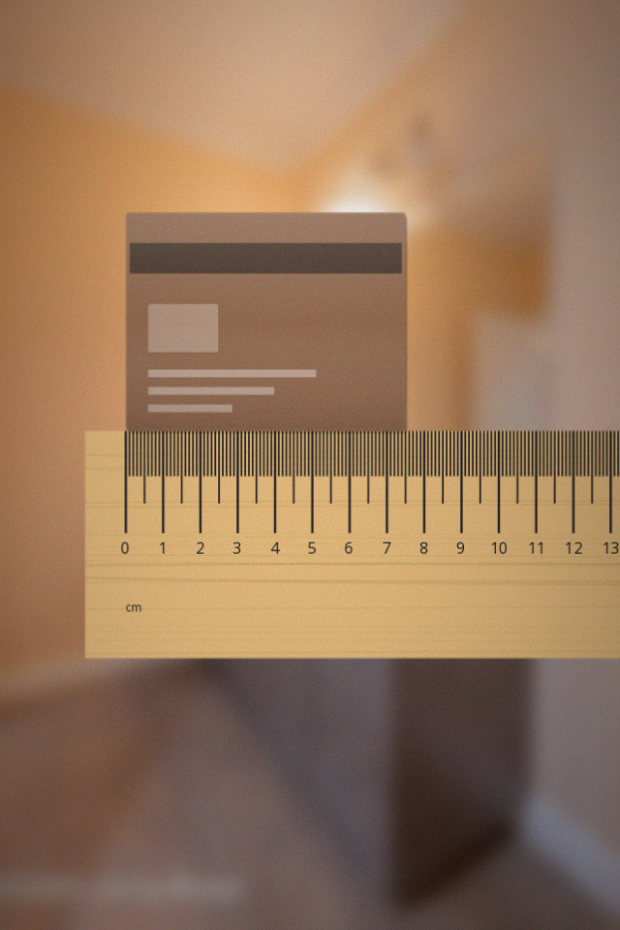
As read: 7.5 (cm)
